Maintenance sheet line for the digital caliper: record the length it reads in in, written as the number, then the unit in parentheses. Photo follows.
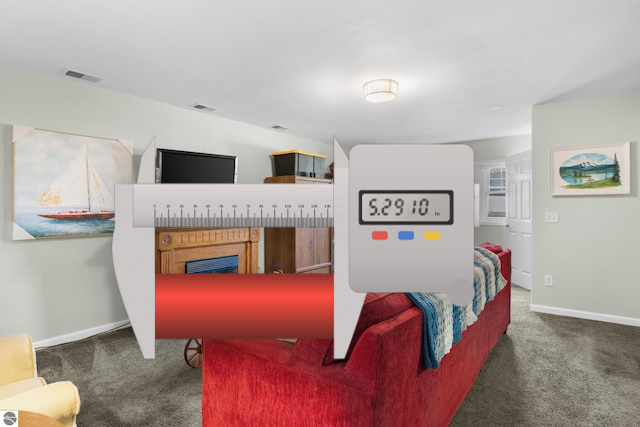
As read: 5.2910 (in)
